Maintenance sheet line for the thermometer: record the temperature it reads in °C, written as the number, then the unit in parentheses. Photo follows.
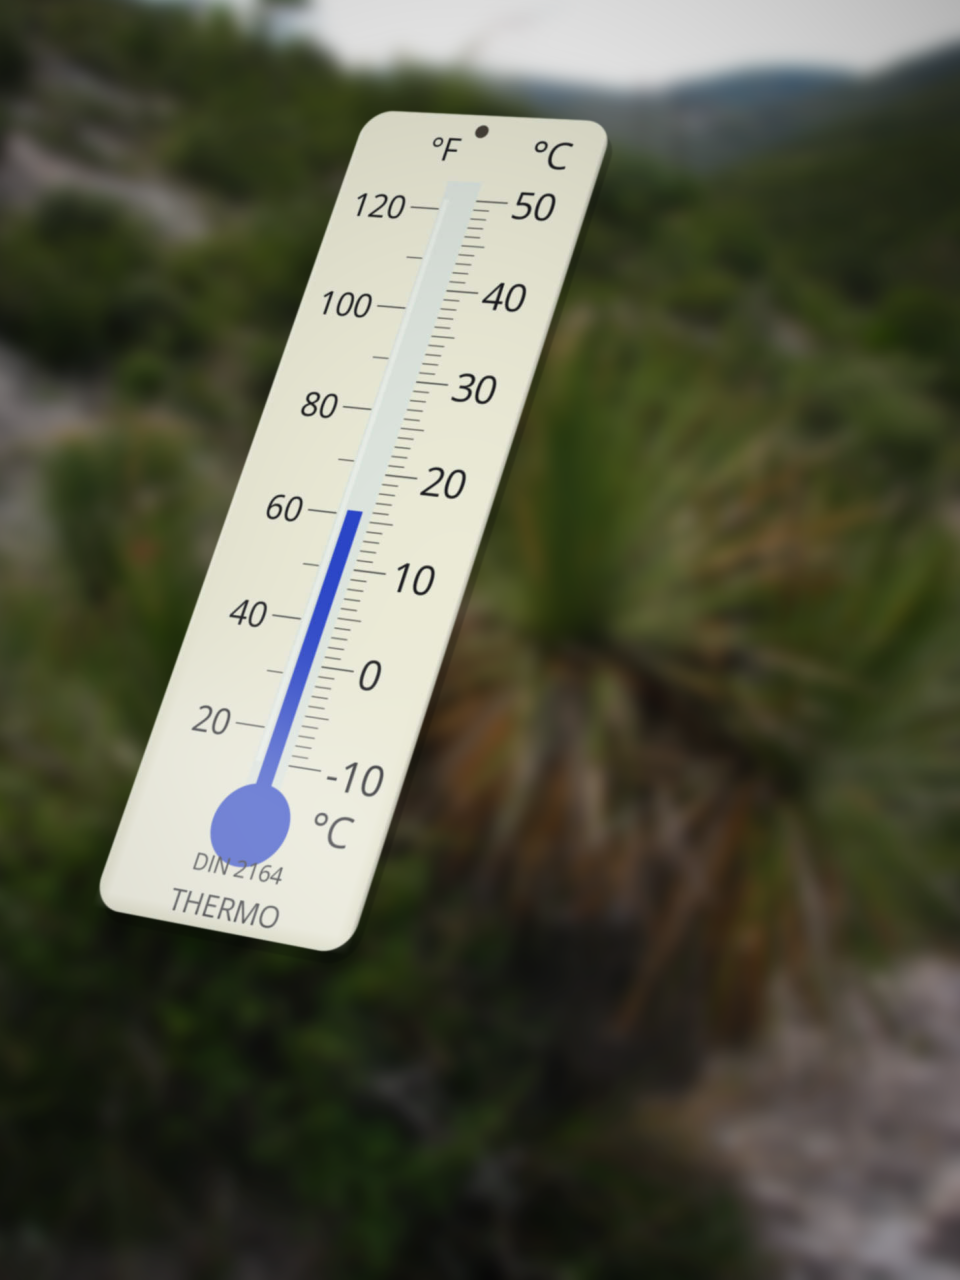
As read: 16 (°C)
